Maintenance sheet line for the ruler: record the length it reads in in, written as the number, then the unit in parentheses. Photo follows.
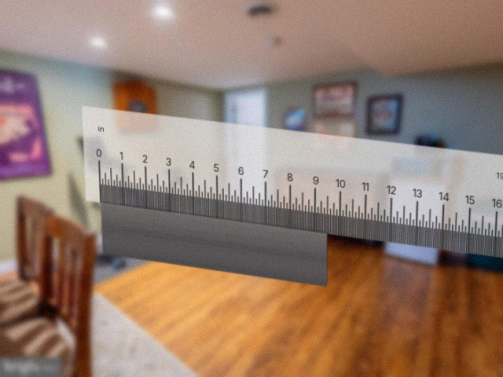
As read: 9.5 (in)
